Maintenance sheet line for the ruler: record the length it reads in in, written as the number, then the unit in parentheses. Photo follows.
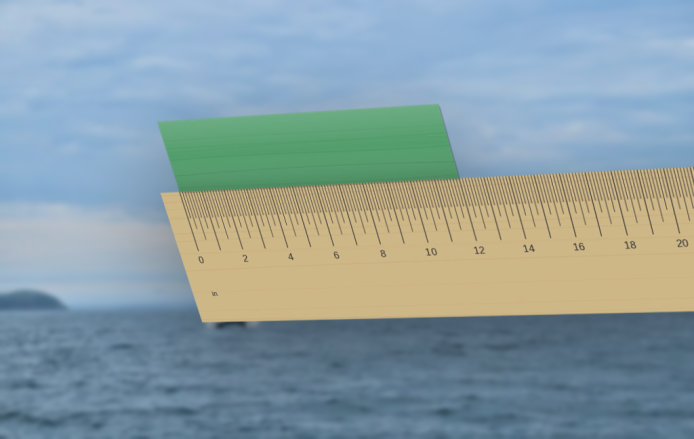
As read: 12 (in)
